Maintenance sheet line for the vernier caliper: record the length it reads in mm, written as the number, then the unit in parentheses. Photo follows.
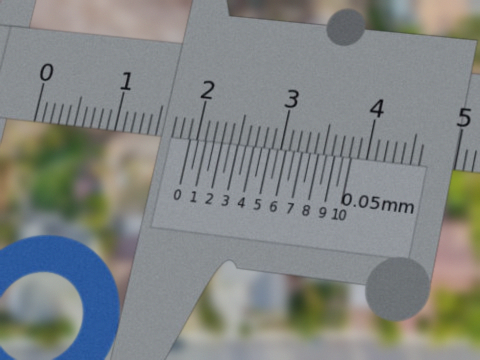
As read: 19.2 (mm)
